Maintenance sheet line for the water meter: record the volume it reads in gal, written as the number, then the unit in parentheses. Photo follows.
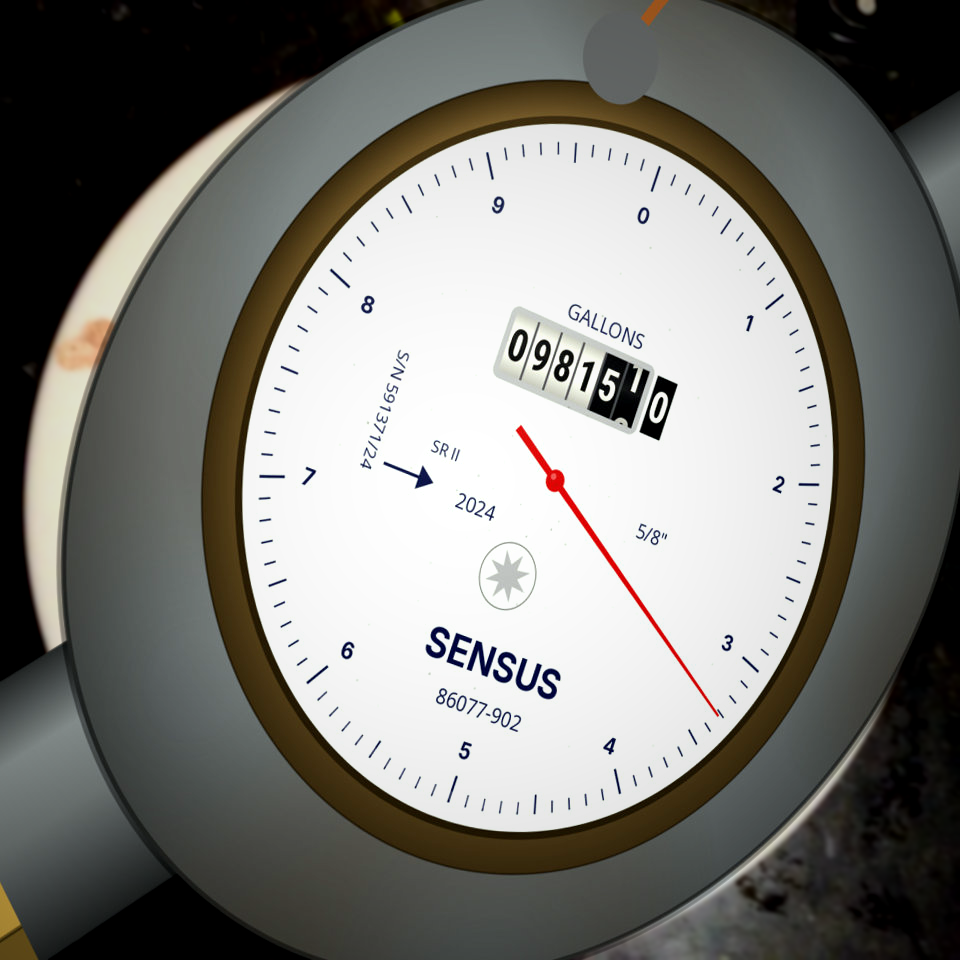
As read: 981513.3 (gal)
